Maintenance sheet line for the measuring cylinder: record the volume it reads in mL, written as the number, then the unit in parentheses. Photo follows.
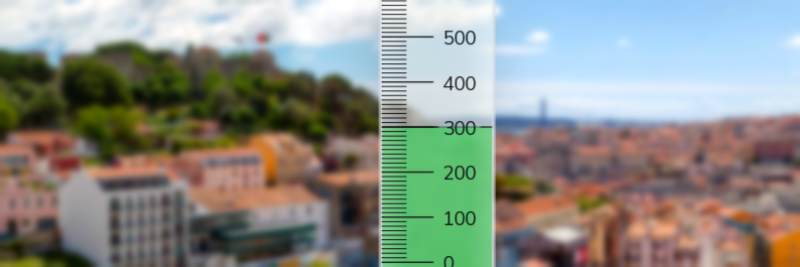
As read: 300 (mL)
